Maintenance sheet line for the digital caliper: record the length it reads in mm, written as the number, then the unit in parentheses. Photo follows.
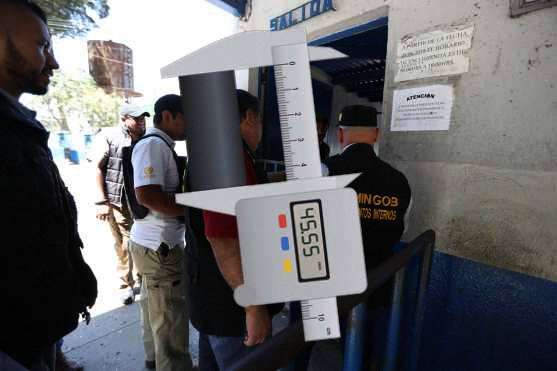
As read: 45.55 (mm)
